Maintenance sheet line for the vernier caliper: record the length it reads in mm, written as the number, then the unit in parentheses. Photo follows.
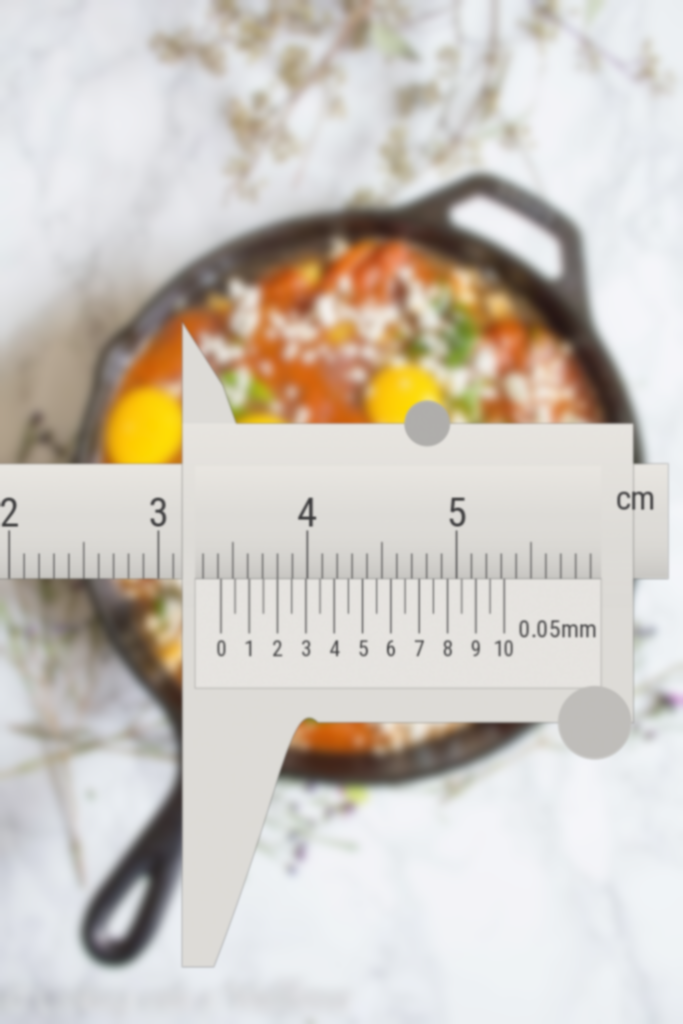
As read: 34.2 (mm)
